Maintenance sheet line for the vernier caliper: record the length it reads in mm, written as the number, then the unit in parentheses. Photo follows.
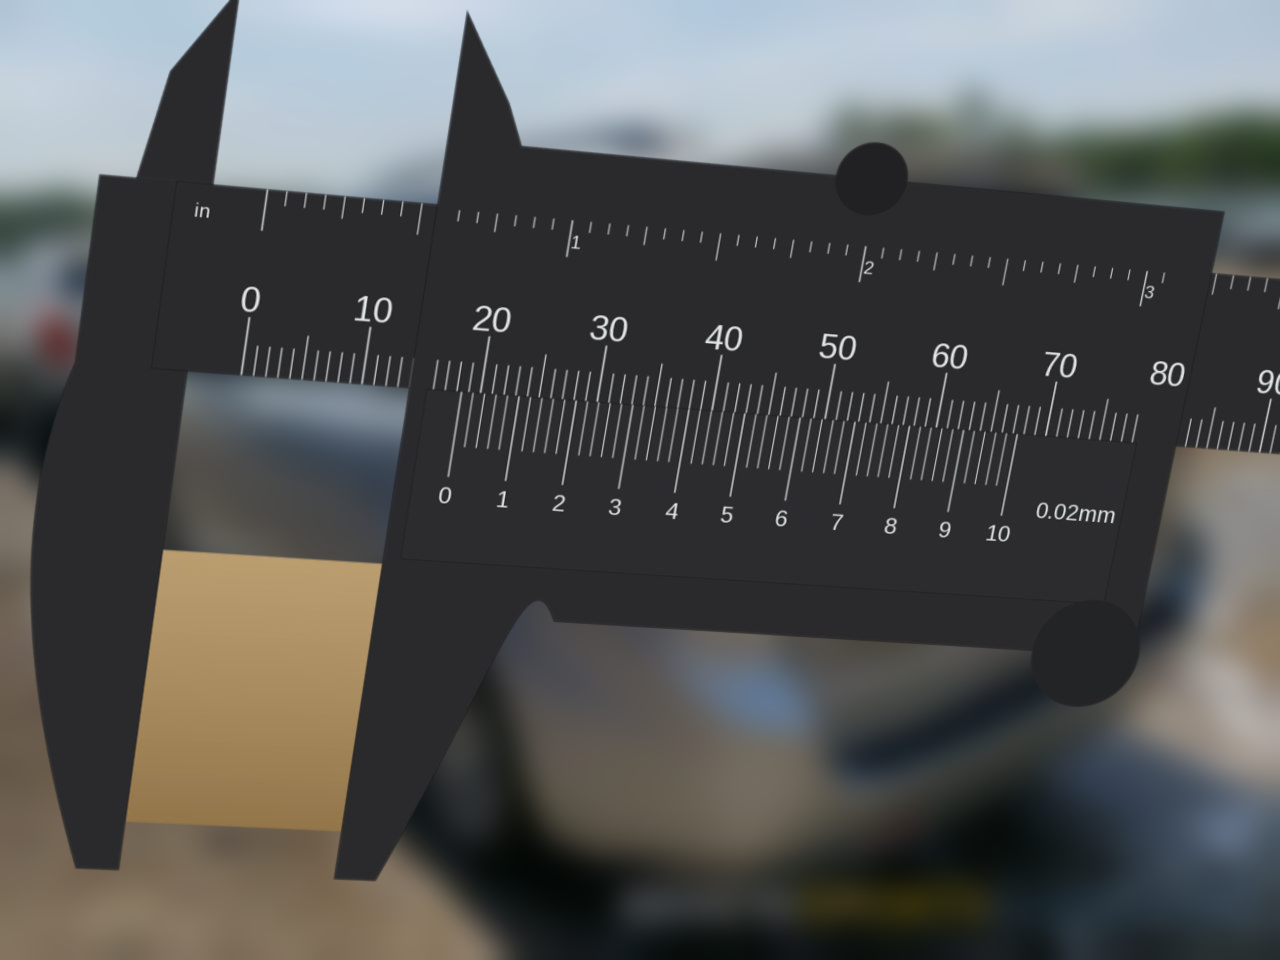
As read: 18.4 (mm)
